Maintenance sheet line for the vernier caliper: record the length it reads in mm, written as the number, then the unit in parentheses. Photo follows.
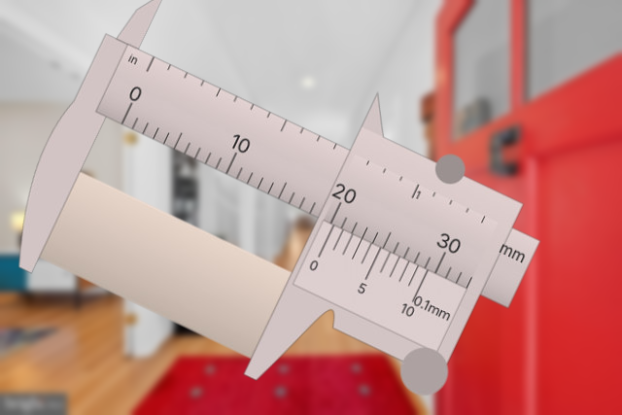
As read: 20.3 (mm)
